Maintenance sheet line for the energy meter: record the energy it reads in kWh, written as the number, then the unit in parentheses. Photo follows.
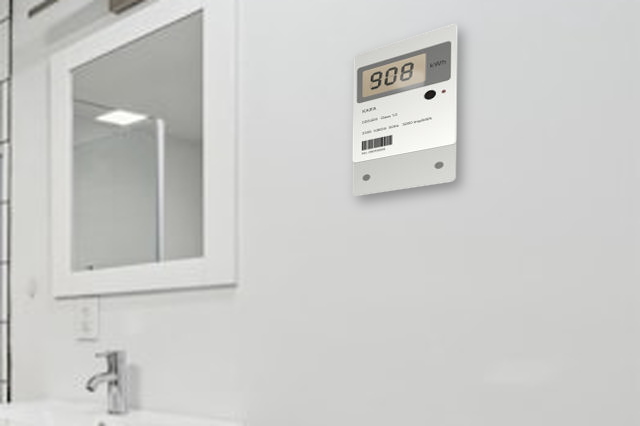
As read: 908 (kWh)
